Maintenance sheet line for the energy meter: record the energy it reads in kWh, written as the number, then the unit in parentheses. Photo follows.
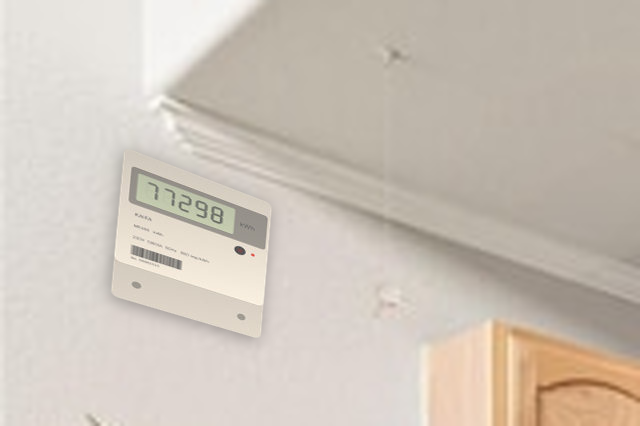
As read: 77298 (kWh)
